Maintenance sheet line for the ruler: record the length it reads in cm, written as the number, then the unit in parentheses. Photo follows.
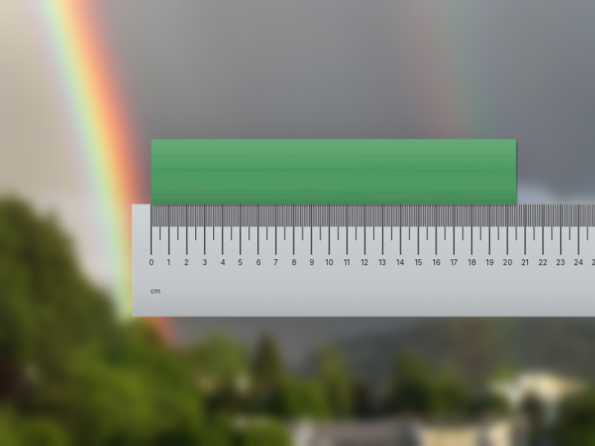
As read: 20.5 (cm)
